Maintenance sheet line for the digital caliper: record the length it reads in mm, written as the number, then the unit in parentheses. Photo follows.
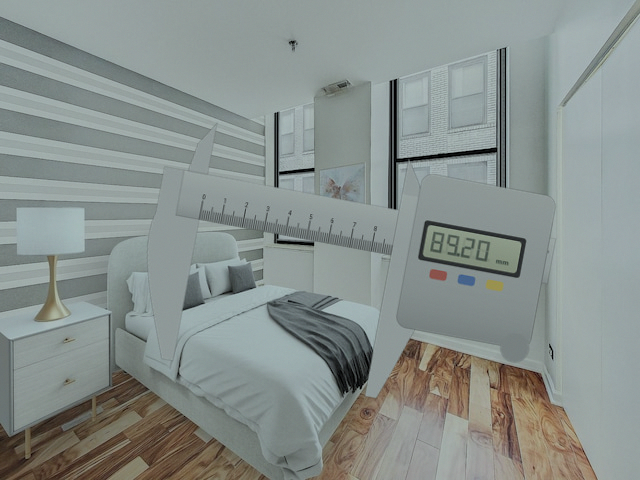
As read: 89.20 (mm)
